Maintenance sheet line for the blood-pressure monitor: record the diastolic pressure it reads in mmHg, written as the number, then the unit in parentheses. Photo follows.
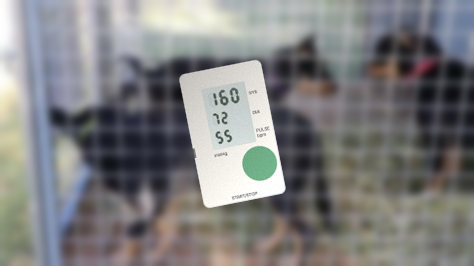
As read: 72 (mmHg)
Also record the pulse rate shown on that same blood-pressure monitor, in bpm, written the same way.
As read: 55 (bpm)
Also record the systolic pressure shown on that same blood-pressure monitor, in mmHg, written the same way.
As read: 160 (mmHg)
